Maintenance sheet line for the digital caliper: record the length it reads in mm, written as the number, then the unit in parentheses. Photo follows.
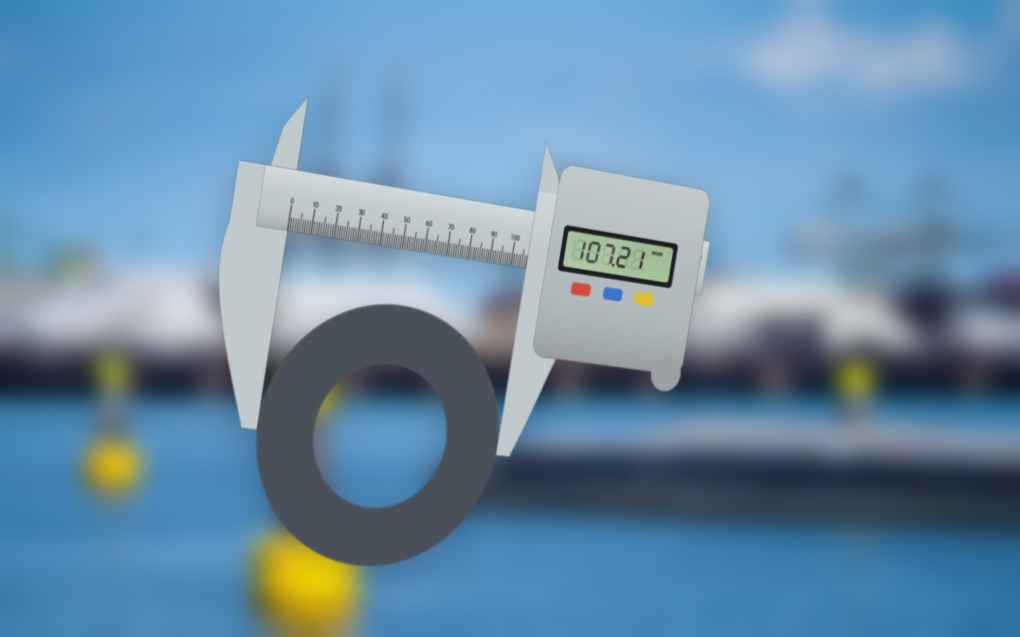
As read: 107.21 (mm)
